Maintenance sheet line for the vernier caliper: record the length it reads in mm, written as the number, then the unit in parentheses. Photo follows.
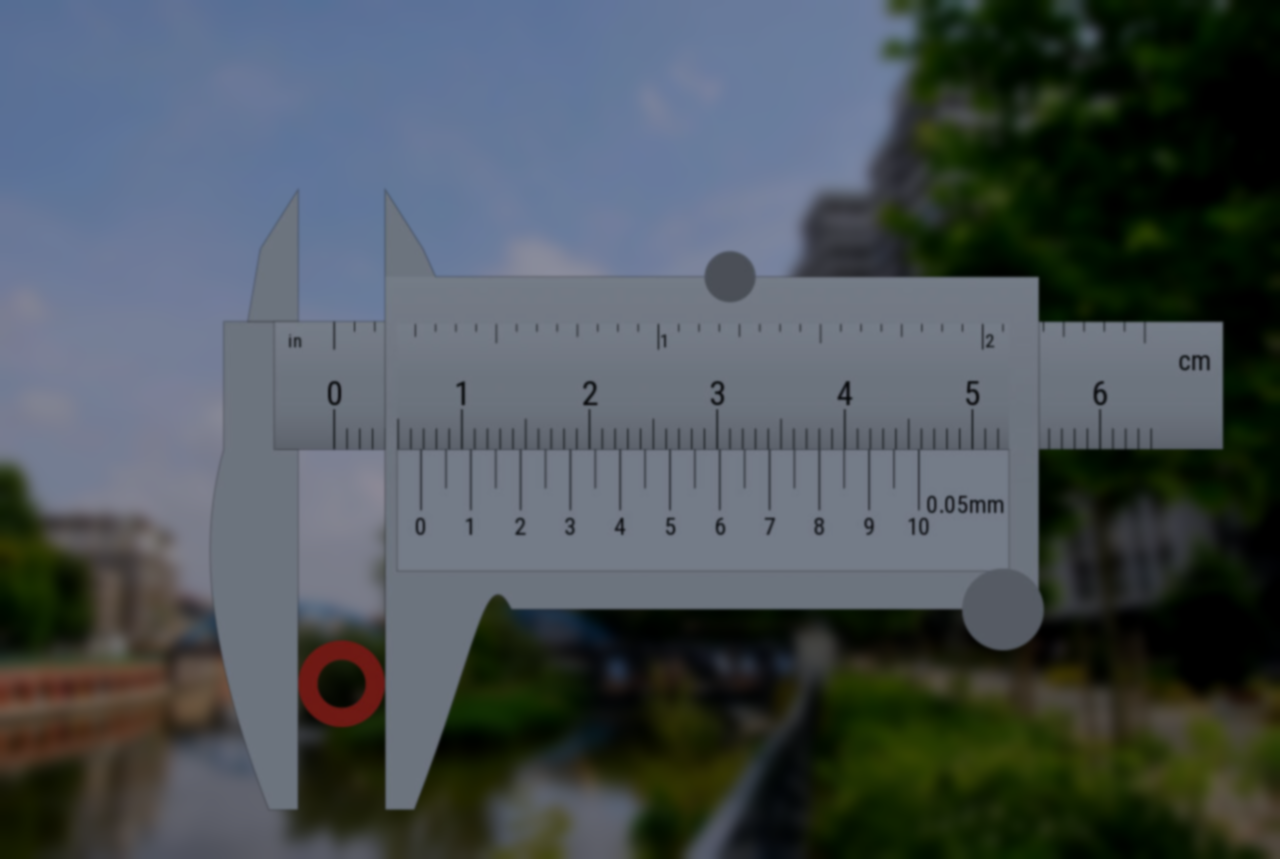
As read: 6.8 (mm)
